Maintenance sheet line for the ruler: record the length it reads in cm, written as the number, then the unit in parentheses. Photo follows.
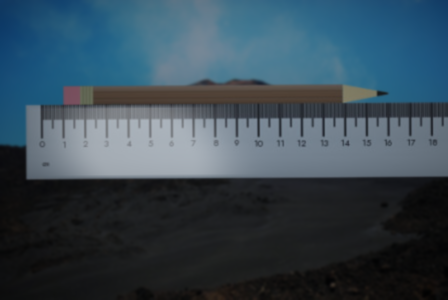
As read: 15 (cm)
